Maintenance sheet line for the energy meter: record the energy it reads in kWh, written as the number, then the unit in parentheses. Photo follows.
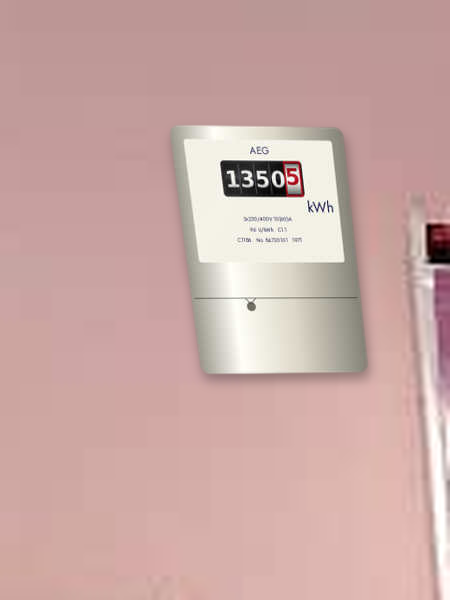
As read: 1350.5 (kWh)
